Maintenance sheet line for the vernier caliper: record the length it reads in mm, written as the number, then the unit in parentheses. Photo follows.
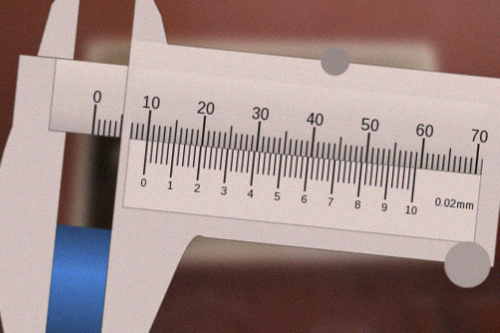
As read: 10.0 (mm)
